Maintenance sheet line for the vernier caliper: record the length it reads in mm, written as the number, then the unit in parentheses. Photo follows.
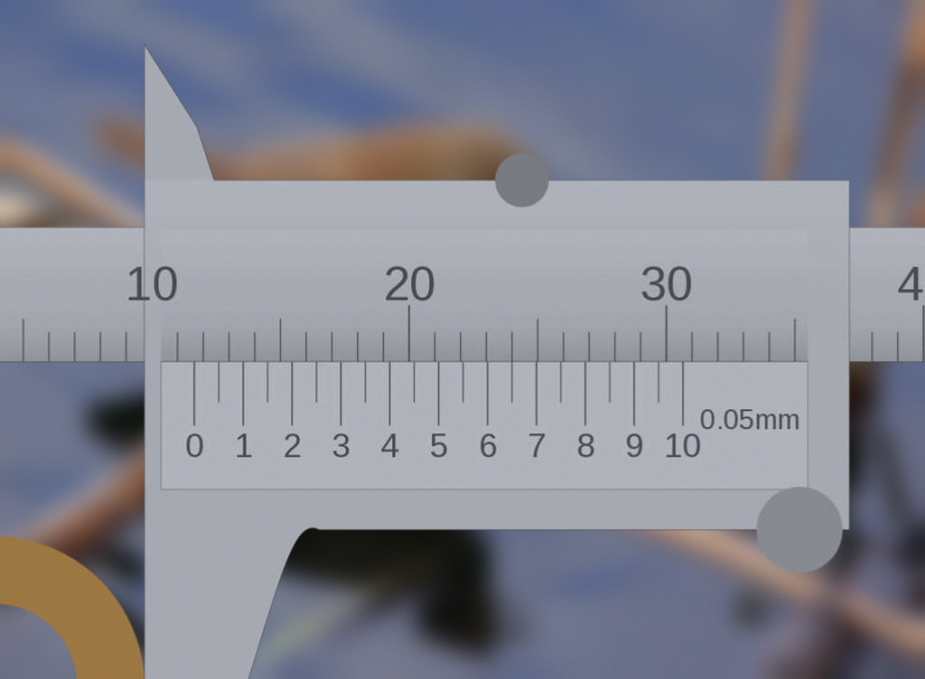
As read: 11.65 (mm)
